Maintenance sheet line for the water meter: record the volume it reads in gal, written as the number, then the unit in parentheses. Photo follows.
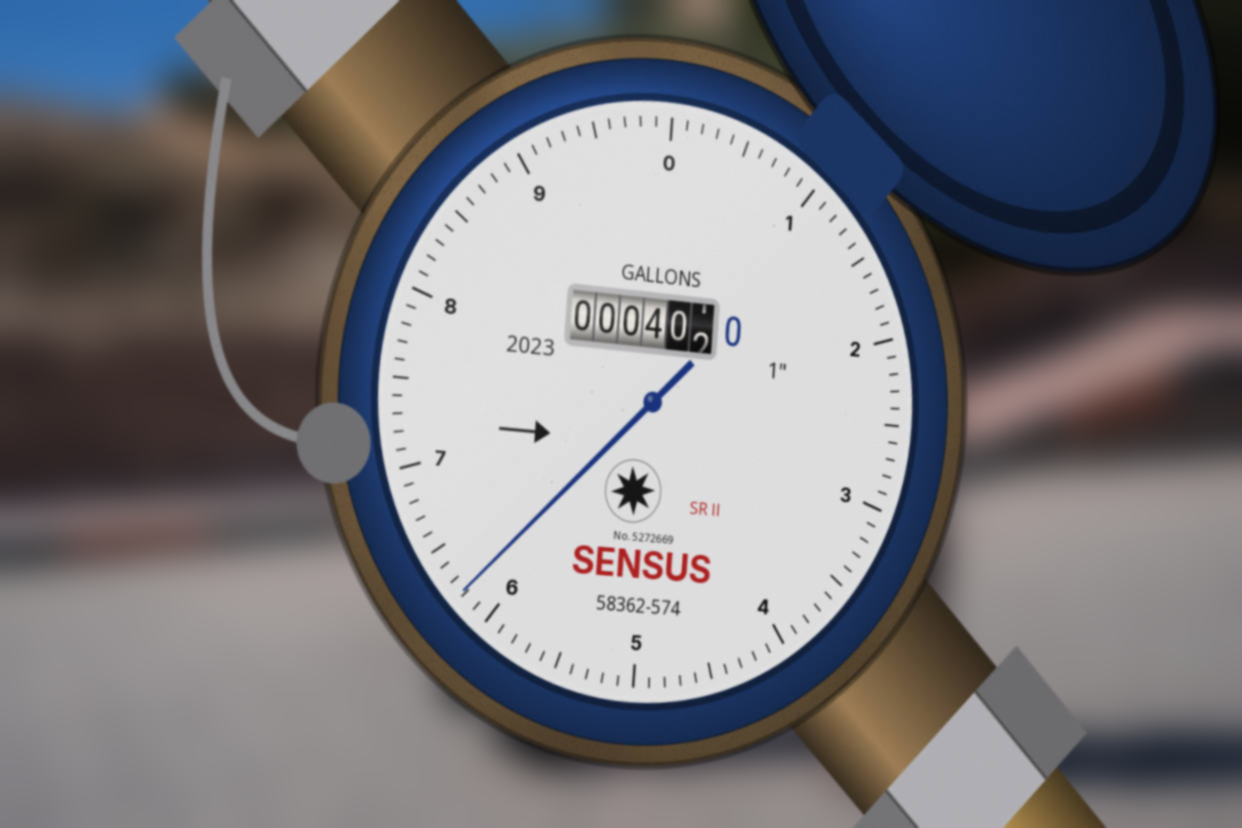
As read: 4016.2 (gal)
